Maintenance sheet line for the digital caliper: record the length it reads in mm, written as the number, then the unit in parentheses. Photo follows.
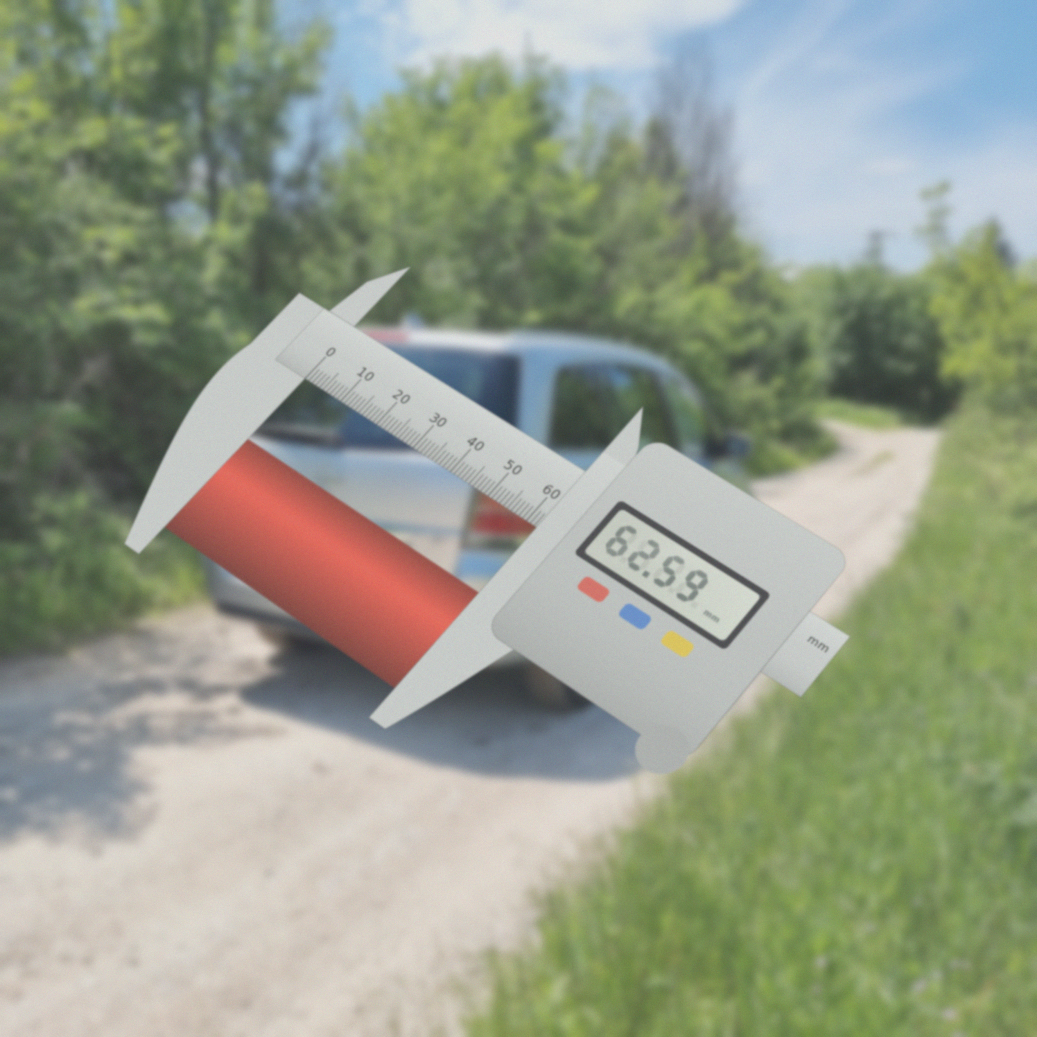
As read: 62.59 (mm)
